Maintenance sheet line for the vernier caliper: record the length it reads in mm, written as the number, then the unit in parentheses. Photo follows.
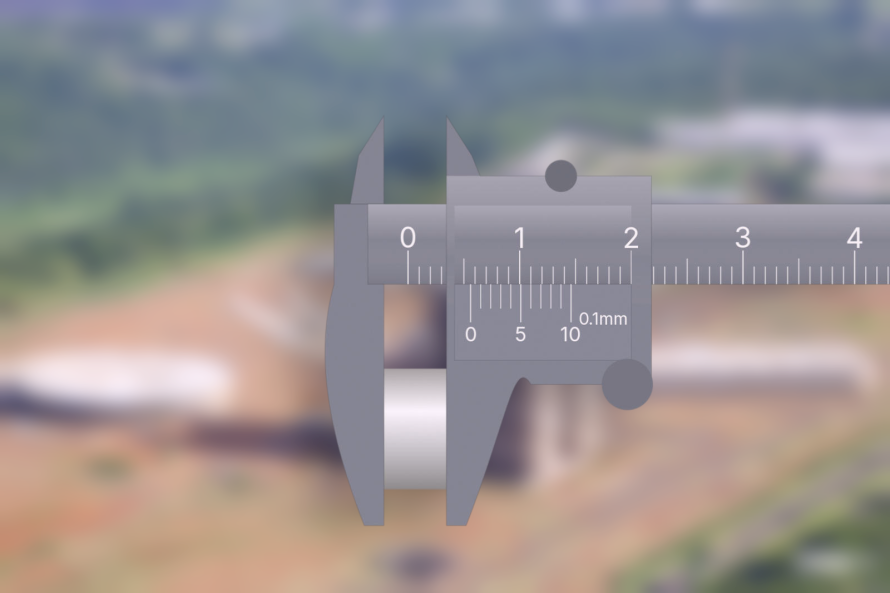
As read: 5.6 (mm)
